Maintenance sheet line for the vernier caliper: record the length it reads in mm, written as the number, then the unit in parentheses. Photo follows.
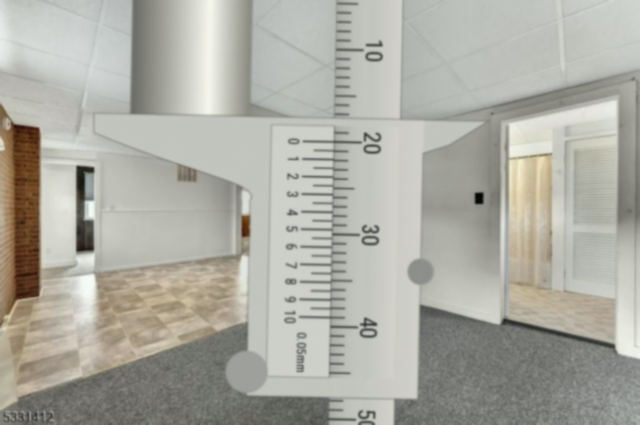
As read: 20.0 (mm)
